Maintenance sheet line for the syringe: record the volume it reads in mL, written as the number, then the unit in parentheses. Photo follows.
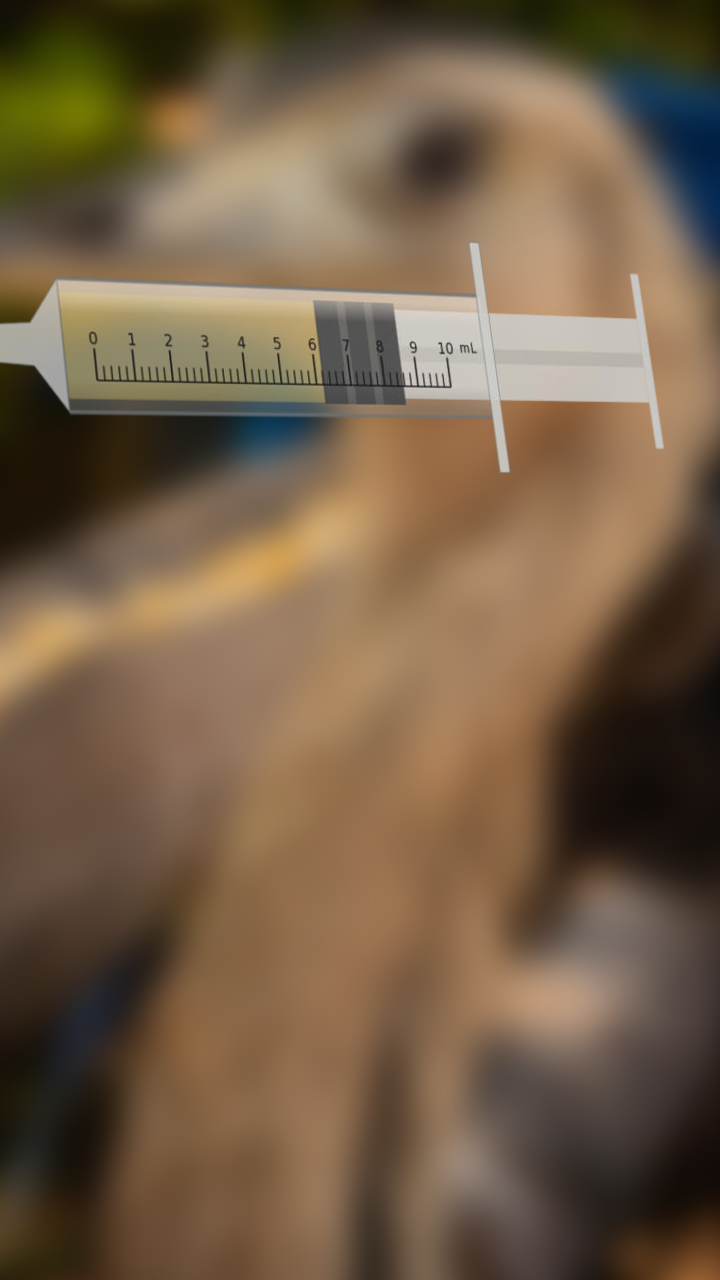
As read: 6.2 (mL)
